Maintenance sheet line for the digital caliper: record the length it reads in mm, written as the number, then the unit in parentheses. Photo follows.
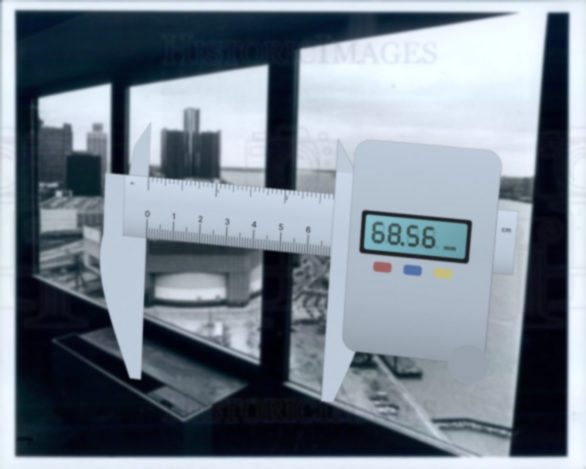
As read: 68.56 (mm)
